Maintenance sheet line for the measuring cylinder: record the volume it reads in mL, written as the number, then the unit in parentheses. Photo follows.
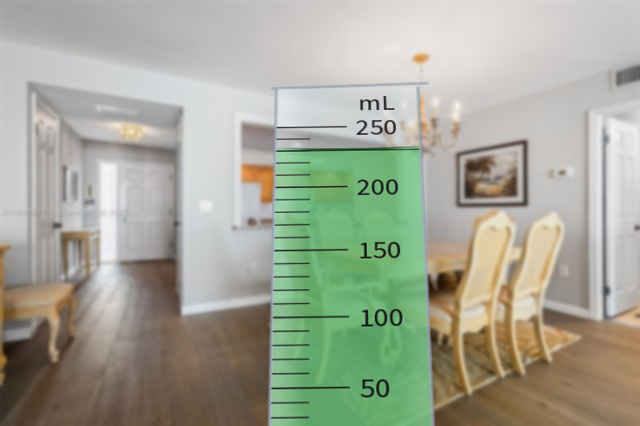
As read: 230 (mL)
